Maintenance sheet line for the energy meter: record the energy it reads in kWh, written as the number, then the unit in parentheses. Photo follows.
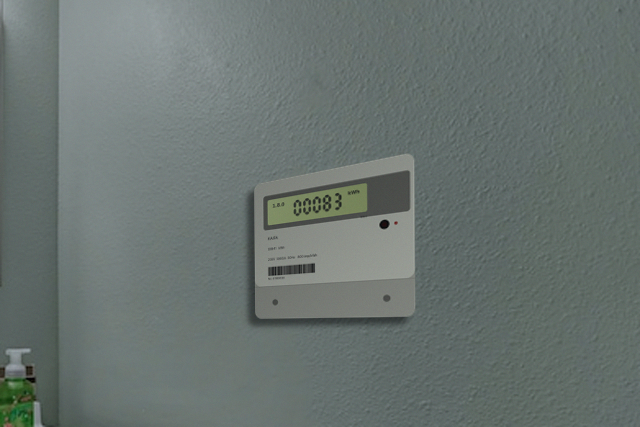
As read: 83 (kWh)
